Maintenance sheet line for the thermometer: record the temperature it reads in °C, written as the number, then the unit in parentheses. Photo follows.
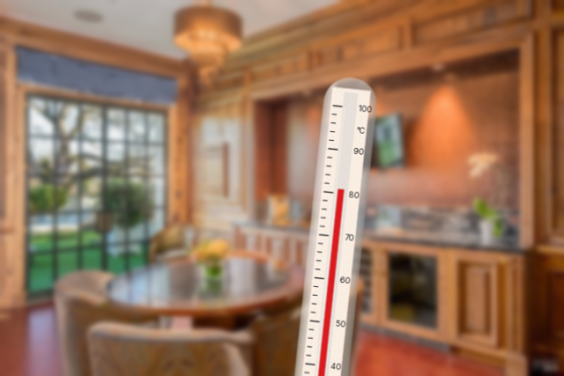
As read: 81 (°C)
